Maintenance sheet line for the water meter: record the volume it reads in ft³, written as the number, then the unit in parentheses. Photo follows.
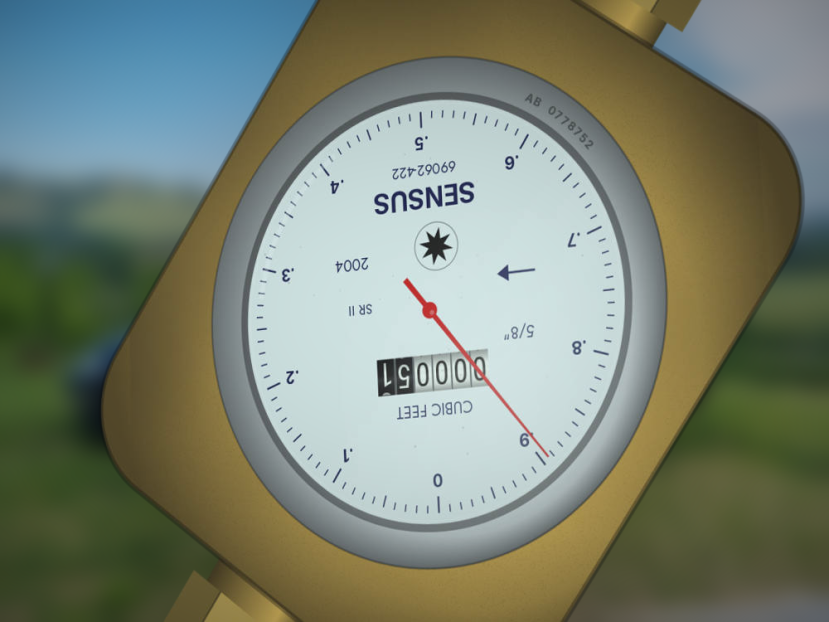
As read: 50.89 (ft³)
